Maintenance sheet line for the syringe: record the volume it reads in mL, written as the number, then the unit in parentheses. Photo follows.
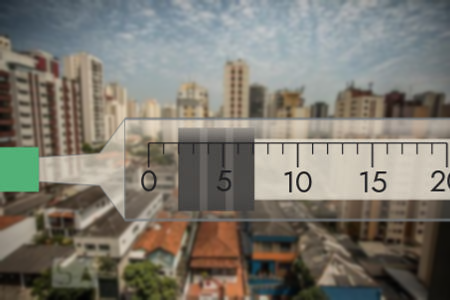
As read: 2 (mL)
